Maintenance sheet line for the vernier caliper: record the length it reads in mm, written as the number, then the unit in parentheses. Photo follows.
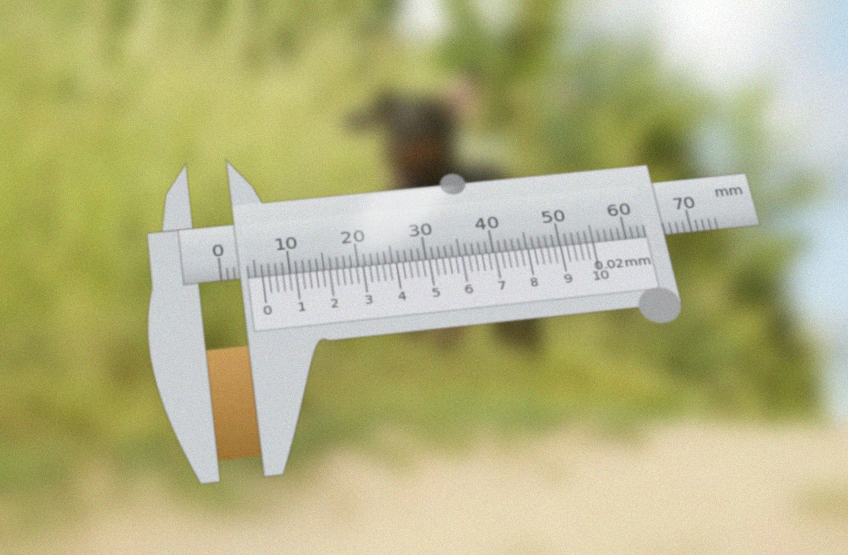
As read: 6.0 (mm)
